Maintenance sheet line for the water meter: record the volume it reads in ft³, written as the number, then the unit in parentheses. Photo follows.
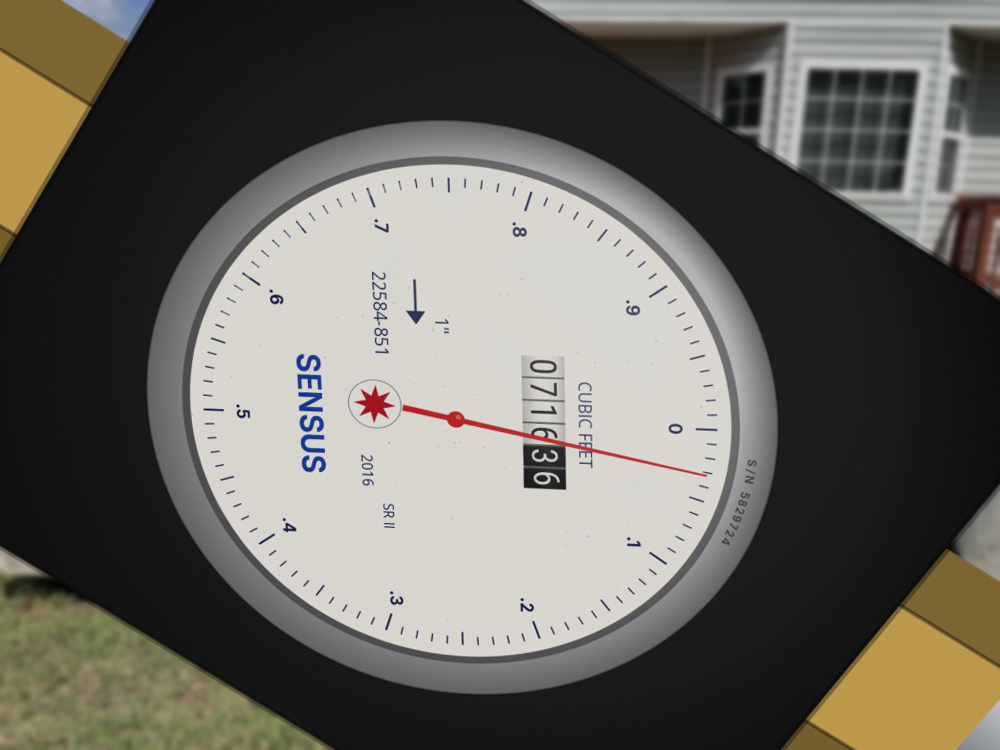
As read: 71636.03 (ft³)
